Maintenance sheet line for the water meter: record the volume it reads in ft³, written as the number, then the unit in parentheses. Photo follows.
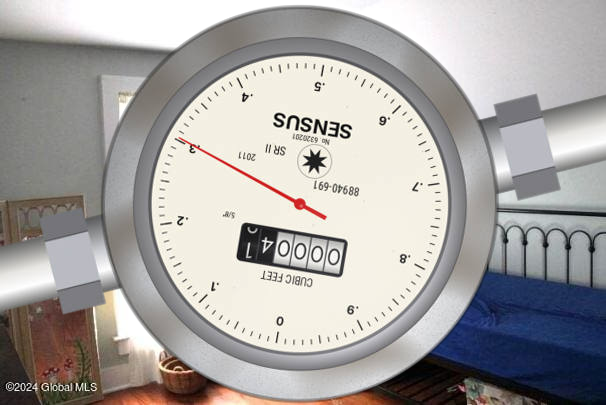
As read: 41.30 (ft³)
